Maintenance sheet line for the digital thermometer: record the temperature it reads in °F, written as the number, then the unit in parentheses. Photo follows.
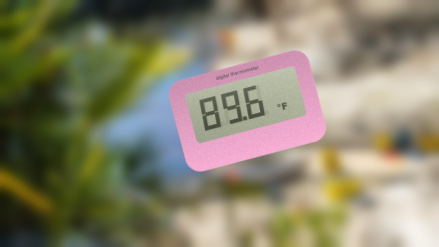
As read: 89.6 (°F)
